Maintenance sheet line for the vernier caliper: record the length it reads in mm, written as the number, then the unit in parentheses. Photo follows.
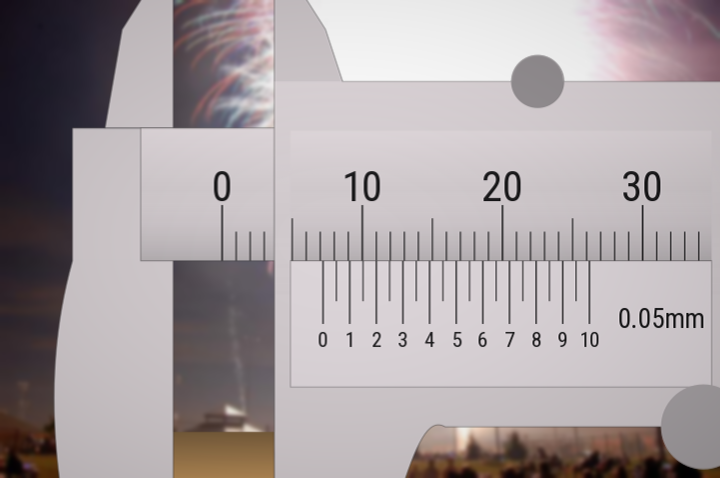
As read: 7.2 (mm)
